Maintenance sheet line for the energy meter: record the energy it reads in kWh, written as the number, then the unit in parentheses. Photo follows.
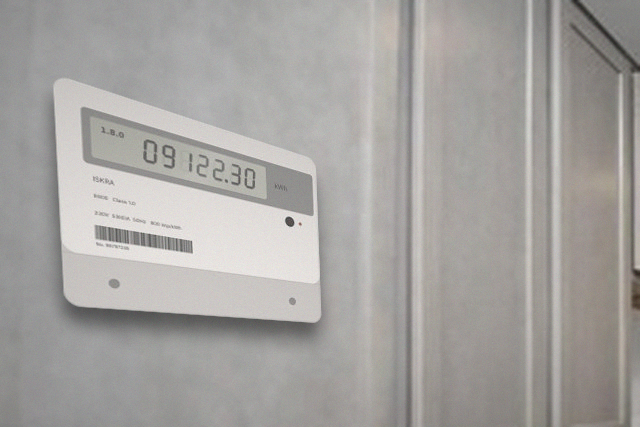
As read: 9122.30 (kWh)
